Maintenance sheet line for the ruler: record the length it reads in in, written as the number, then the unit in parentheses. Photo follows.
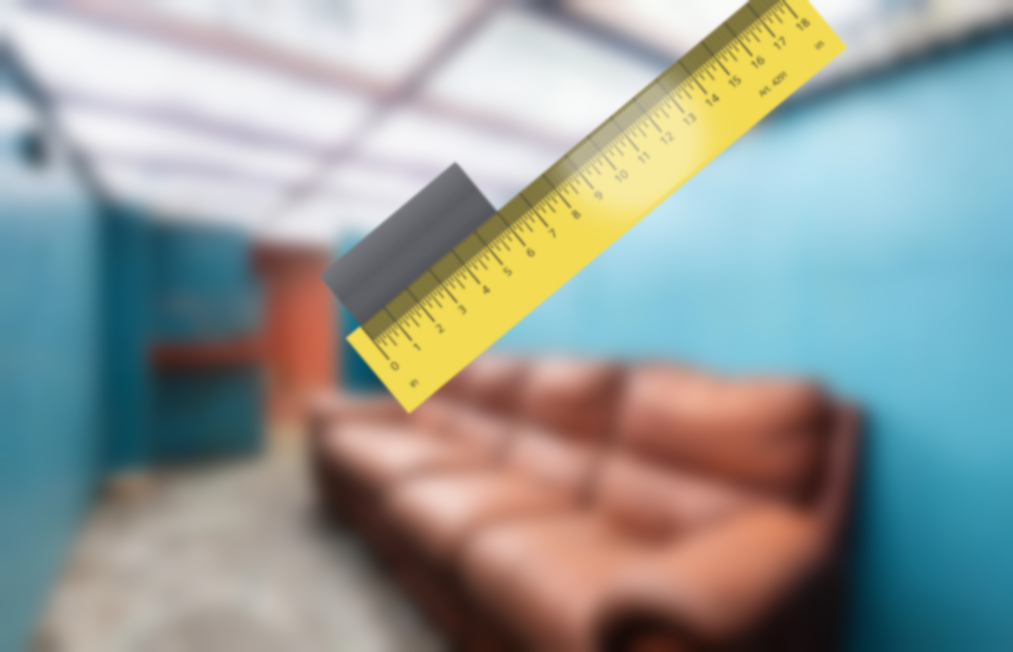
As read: 6 (in)
